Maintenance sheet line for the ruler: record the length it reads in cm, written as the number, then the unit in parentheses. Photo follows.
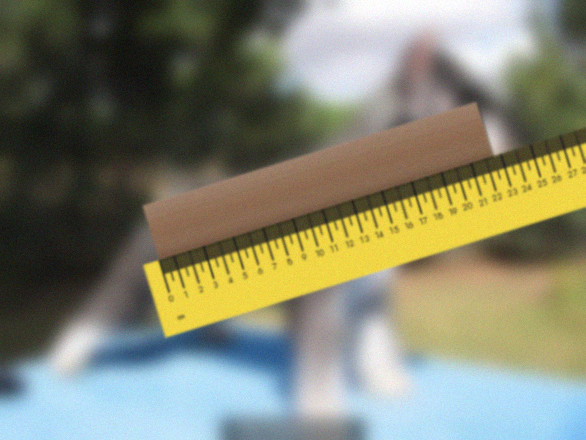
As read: 22.5 (cm)
